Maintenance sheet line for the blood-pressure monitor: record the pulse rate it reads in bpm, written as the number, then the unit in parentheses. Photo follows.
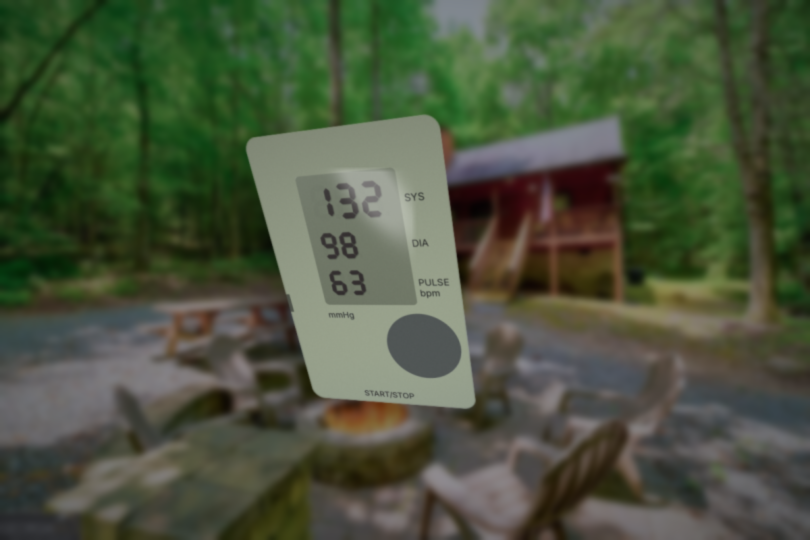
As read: 63 (bpm)
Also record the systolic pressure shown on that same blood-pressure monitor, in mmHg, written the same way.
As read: 132 (mmHg)
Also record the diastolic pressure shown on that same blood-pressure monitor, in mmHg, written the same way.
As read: 98 (mmHg)
